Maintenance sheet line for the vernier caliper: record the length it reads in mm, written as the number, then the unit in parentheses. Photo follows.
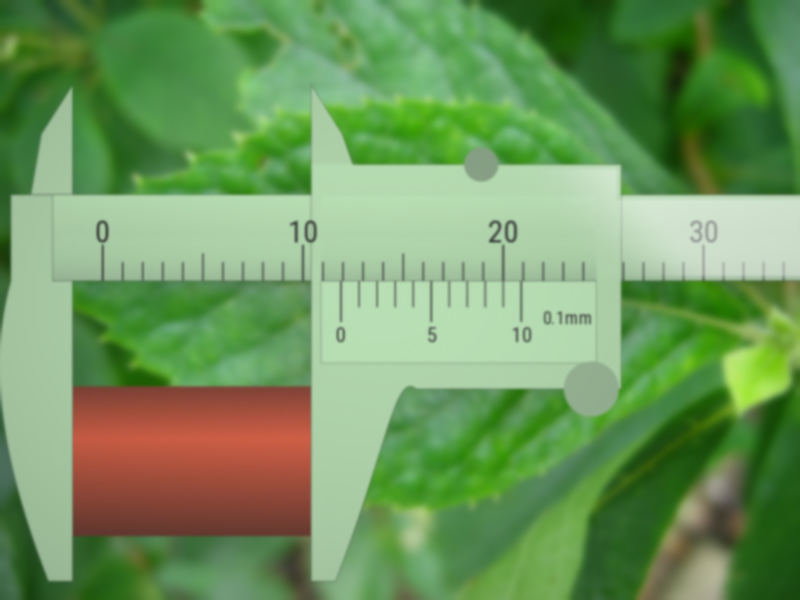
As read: 11.9 (mm)
